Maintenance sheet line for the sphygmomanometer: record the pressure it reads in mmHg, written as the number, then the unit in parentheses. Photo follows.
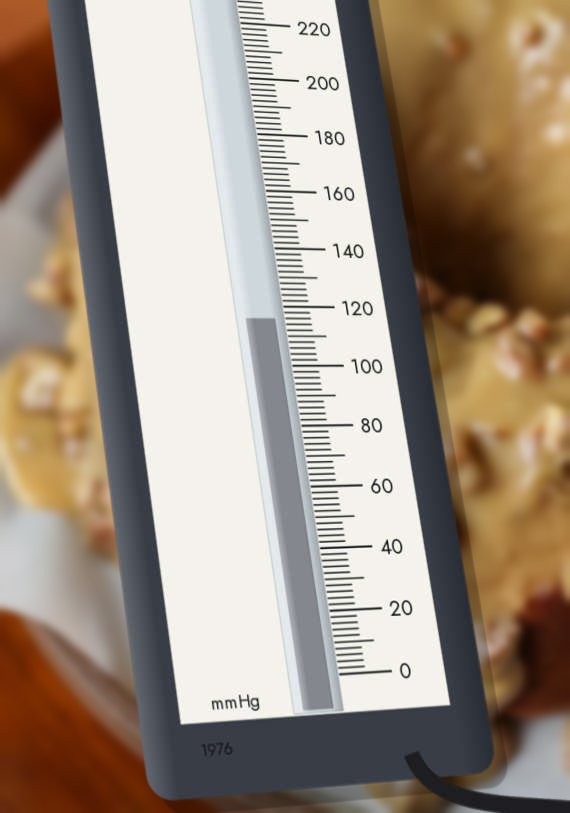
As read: 116 (mmHg)
